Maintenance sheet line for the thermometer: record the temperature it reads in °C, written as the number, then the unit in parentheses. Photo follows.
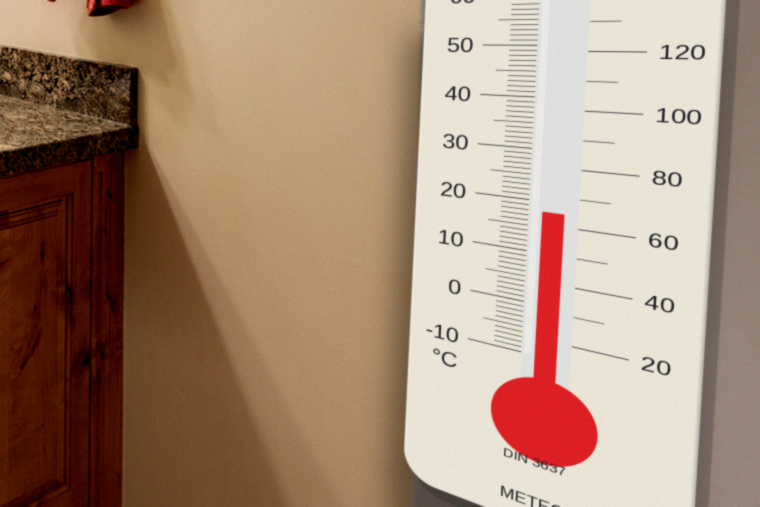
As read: 18 (°C)
